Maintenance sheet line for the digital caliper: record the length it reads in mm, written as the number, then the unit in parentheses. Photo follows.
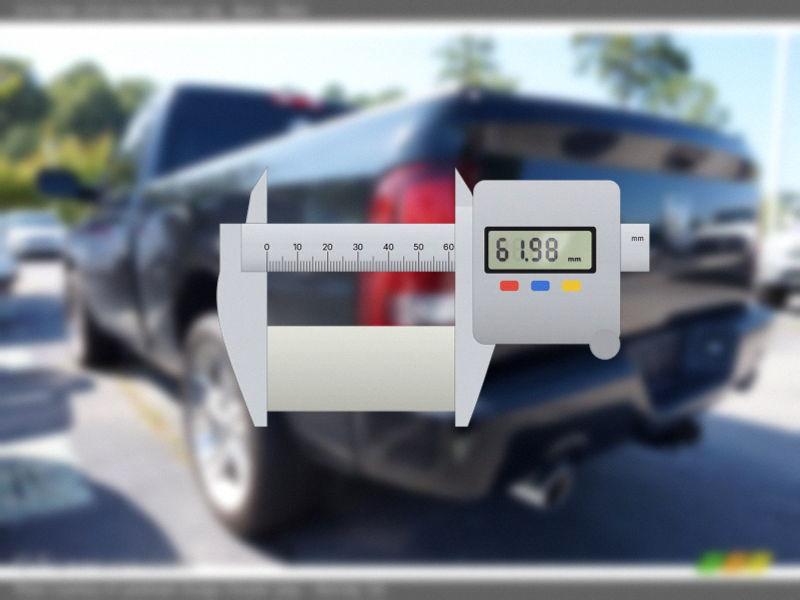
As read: 61.98 (mm)
